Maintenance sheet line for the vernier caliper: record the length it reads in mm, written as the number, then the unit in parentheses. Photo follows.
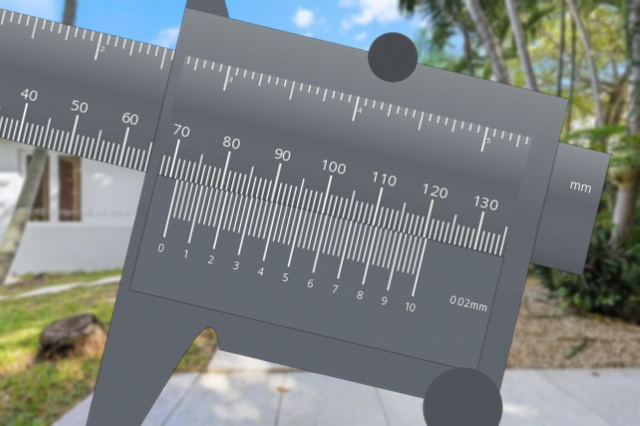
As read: 71.5 (mm)
